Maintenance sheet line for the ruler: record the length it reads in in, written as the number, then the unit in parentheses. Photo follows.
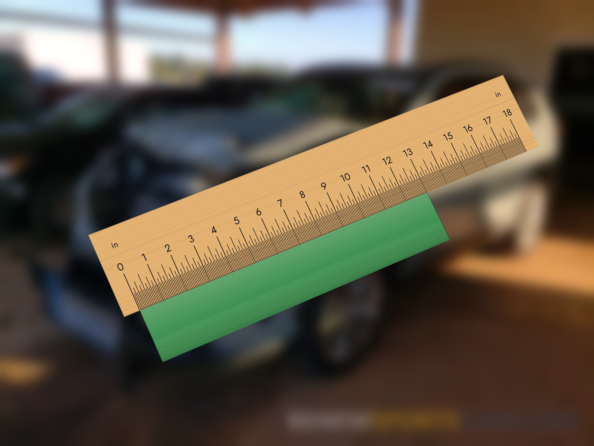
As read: 13 (in)
